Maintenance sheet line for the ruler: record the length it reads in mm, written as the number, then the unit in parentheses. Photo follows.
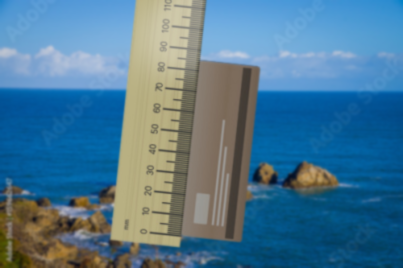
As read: 85 (mm)
